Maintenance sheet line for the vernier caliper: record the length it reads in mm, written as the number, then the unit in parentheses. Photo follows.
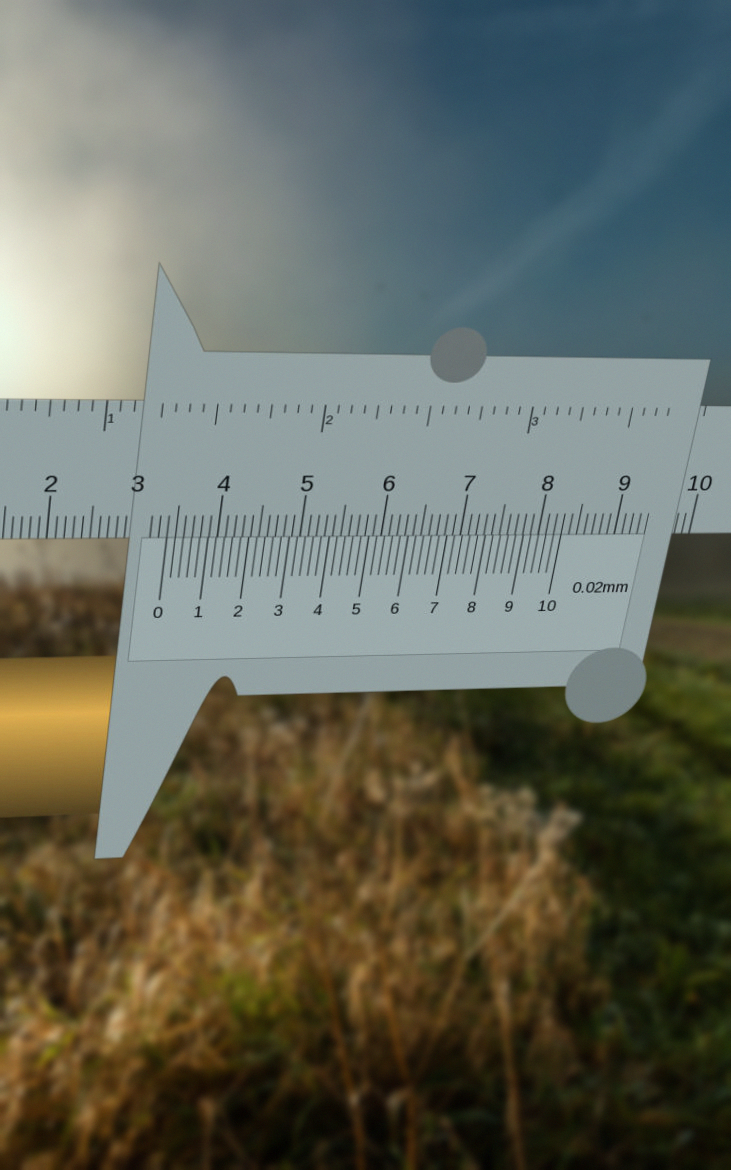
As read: 34.0 (mm)
